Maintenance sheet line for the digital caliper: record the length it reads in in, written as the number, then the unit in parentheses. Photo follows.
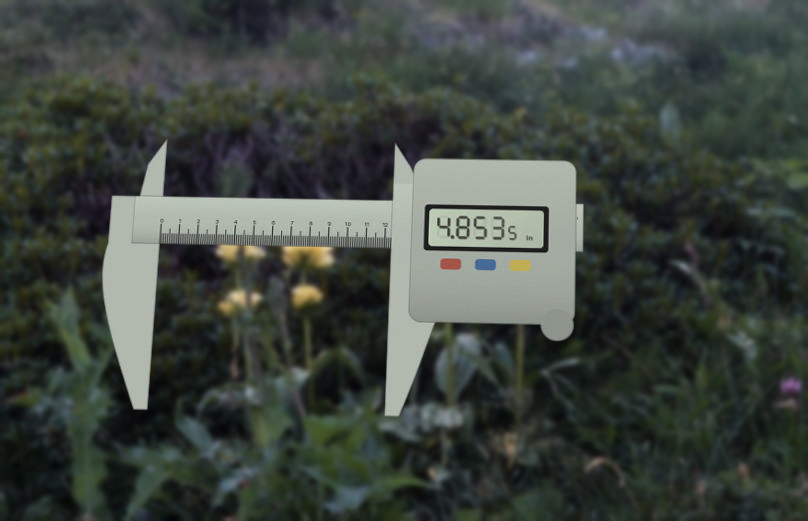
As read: 4.8535 (in)
